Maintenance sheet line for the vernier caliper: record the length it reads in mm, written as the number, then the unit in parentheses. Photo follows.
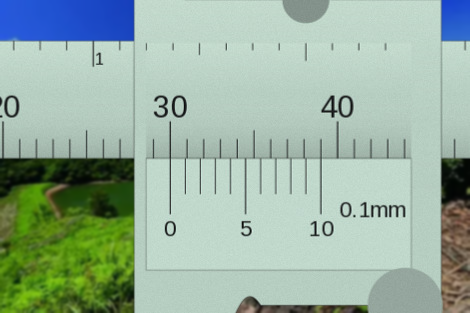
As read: 30.0 (mm)
